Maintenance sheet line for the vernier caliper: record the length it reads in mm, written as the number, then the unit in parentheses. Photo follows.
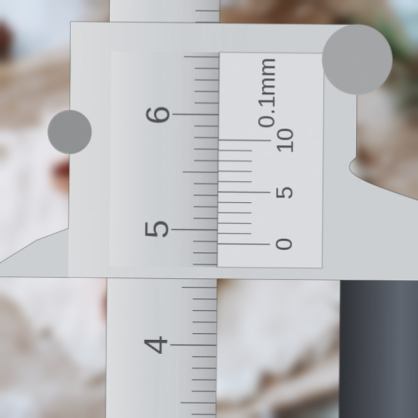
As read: 48.8 (mm)
